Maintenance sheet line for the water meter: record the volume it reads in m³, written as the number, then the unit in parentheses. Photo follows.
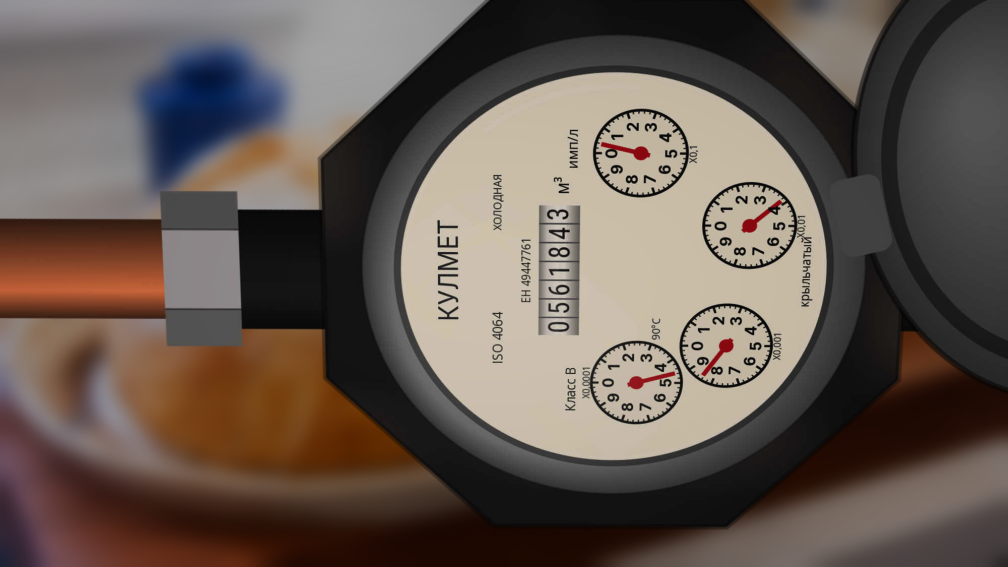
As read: 561843.0384 (m³)
